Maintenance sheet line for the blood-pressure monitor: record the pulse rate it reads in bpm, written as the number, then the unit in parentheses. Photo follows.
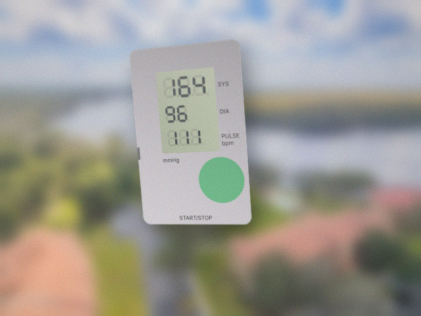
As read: 111 (bpm)
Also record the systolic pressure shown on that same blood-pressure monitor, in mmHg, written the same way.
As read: 164 (mmHg)
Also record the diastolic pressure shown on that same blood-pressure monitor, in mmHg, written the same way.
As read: 96 (mmHg)
